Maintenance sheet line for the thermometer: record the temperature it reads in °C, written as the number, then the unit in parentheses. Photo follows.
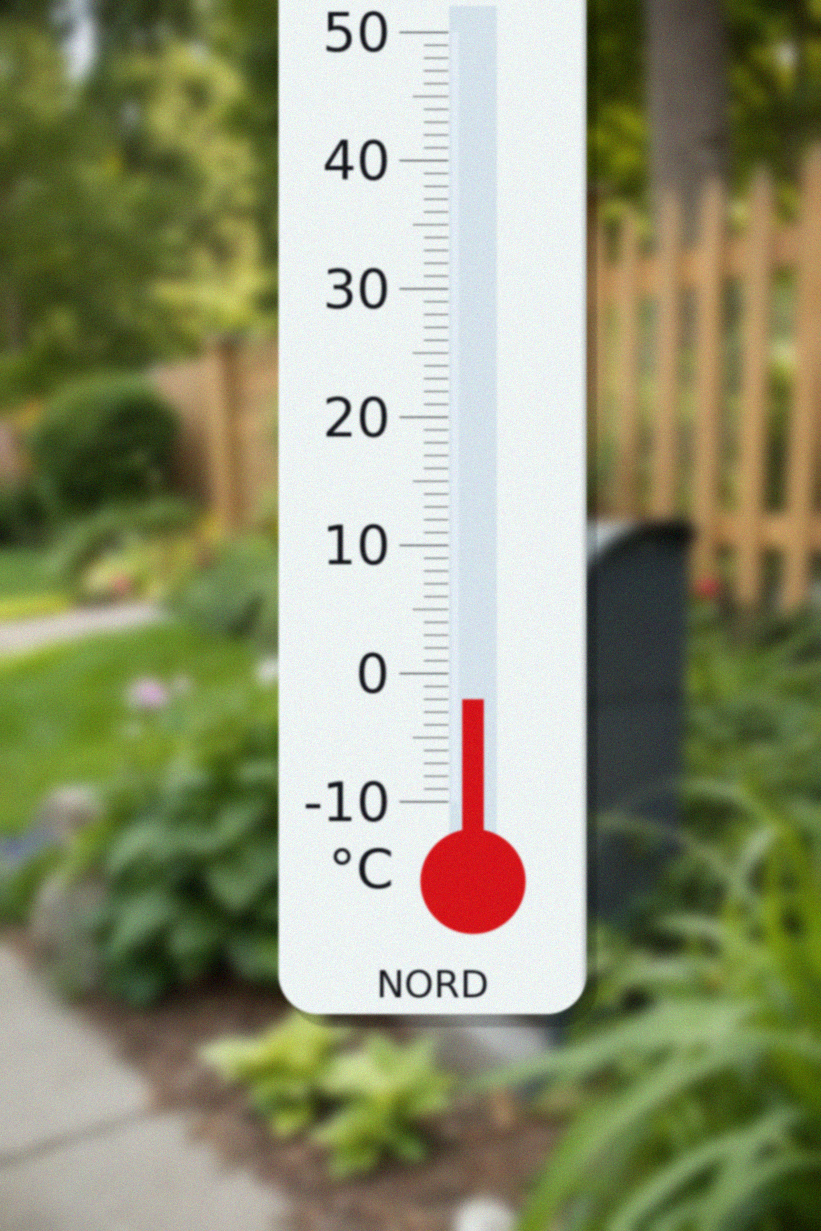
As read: -2 (°C)
